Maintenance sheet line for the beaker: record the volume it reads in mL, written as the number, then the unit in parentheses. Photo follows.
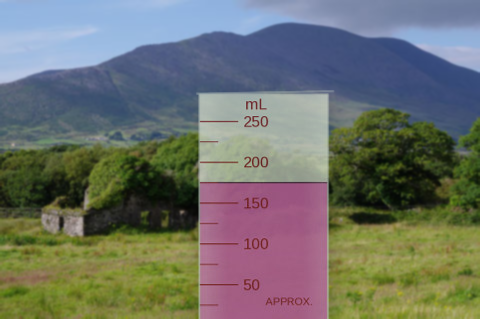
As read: 175 (mL)
